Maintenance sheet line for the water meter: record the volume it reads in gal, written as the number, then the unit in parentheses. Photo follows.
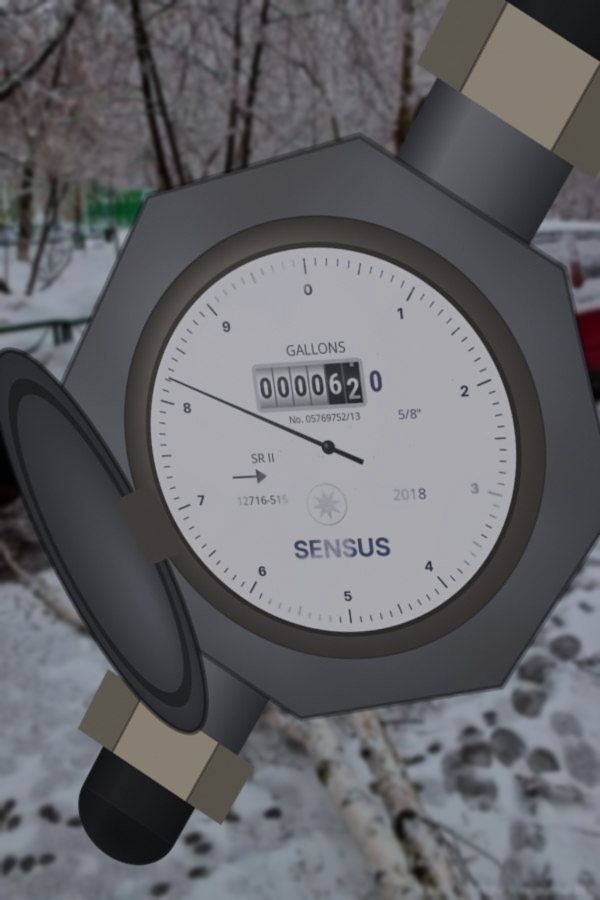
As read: 618.2 (gal)
